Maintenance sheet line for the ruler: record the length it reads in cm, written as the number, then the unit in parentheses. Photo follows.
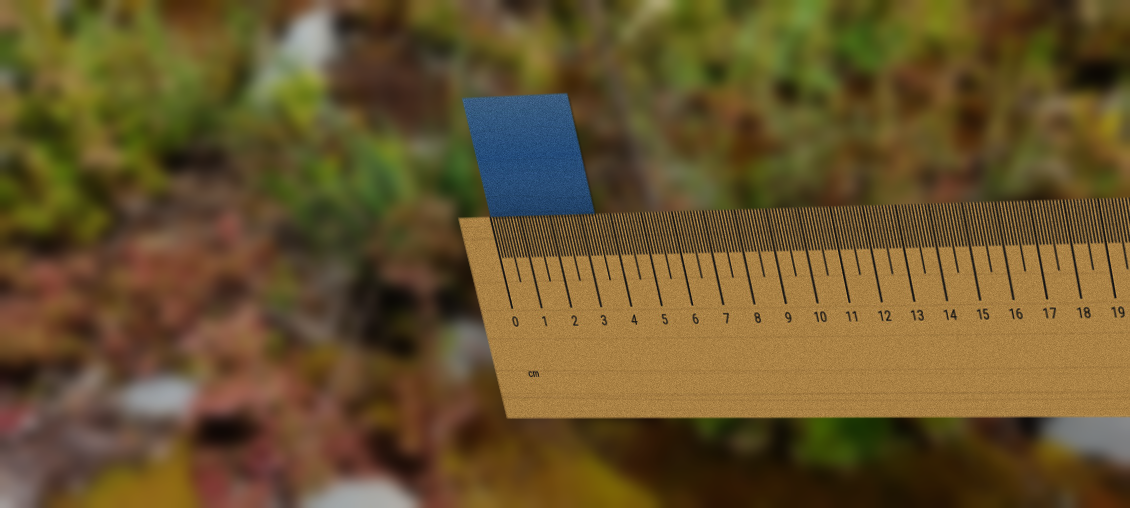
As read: 3.5 (cm)
